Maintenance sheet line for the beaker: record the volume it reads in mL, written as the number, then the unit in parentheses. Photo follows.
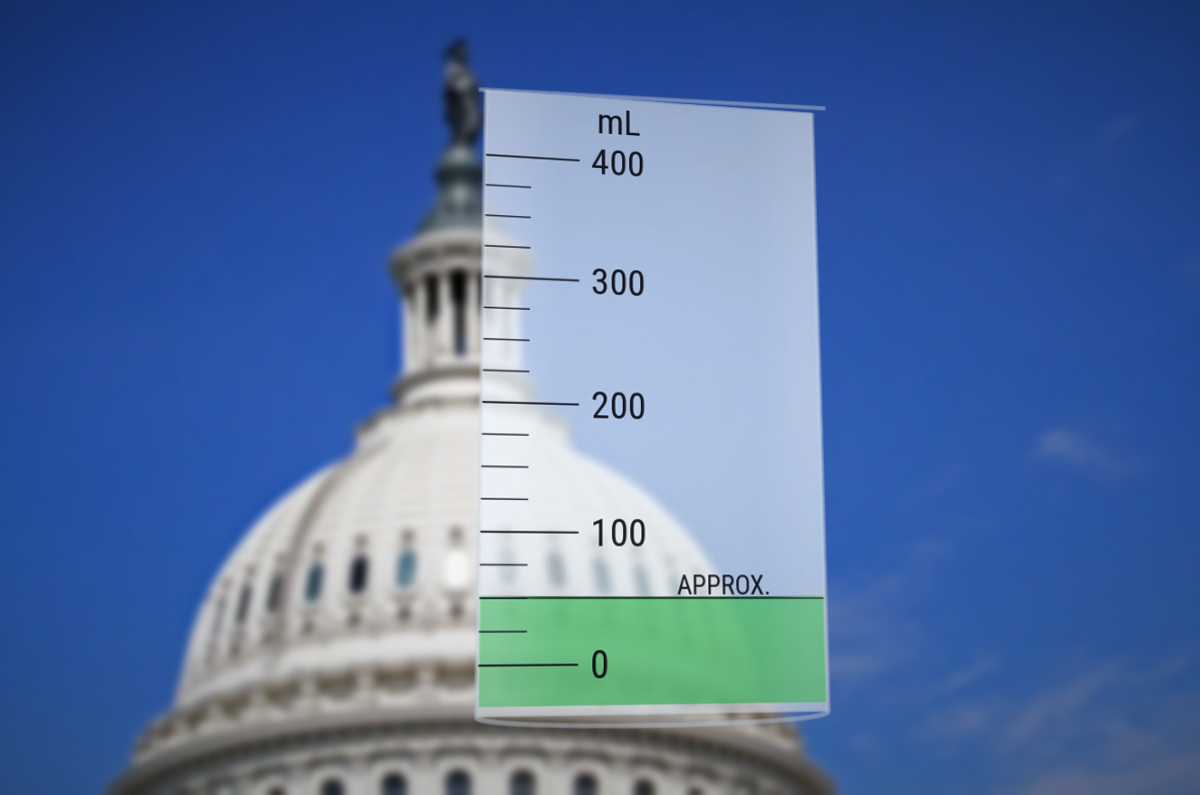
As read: 50 (mL)
